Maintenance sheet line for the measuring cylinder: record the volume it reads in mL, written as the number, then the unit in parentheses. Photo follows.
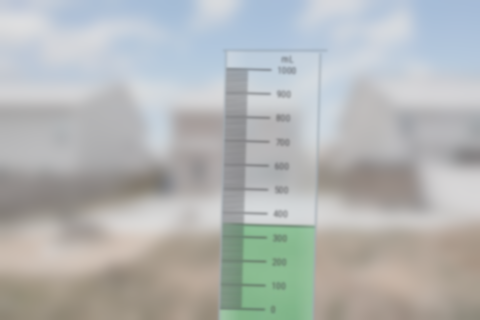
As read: 350 (mL)
